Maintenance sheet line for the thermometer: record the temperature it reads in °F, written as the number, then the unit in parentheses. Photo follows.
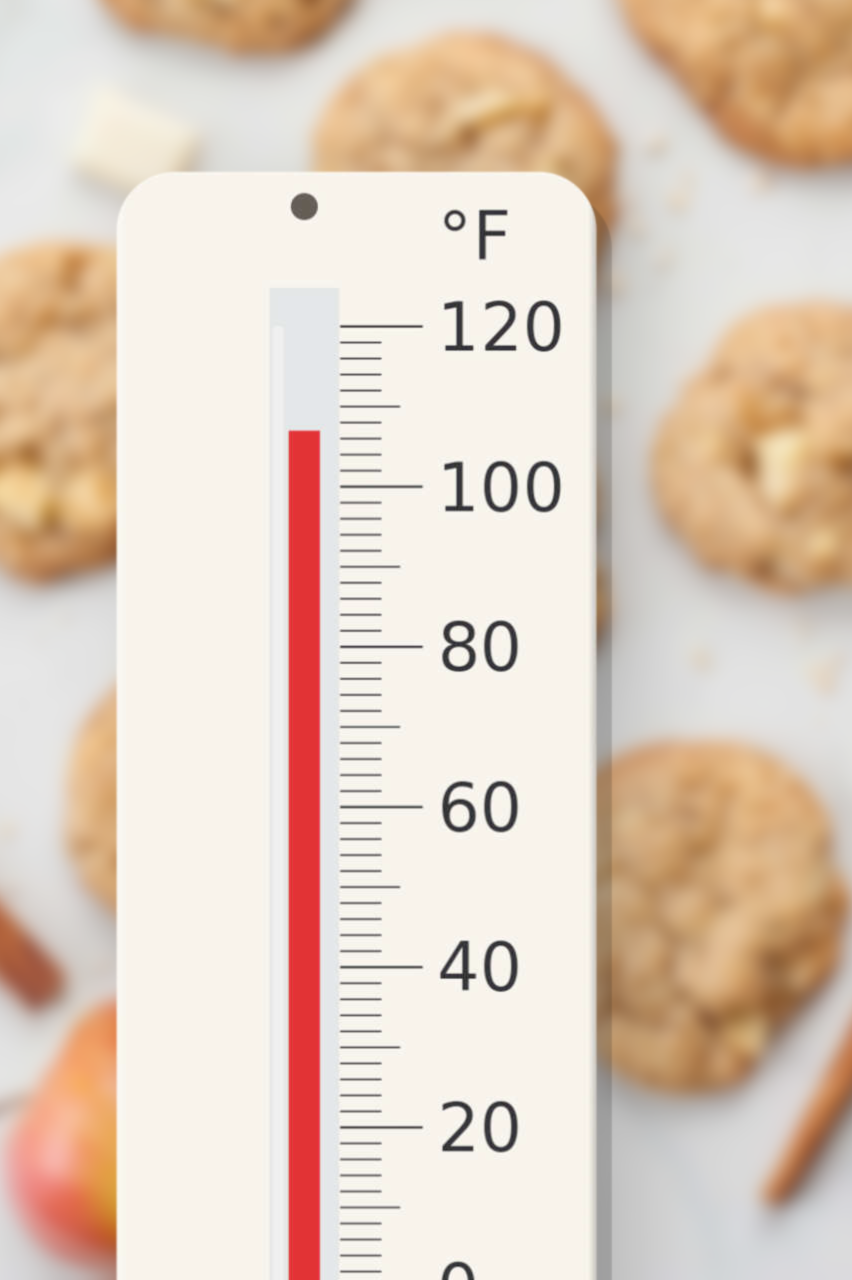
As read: 107 (°F)
